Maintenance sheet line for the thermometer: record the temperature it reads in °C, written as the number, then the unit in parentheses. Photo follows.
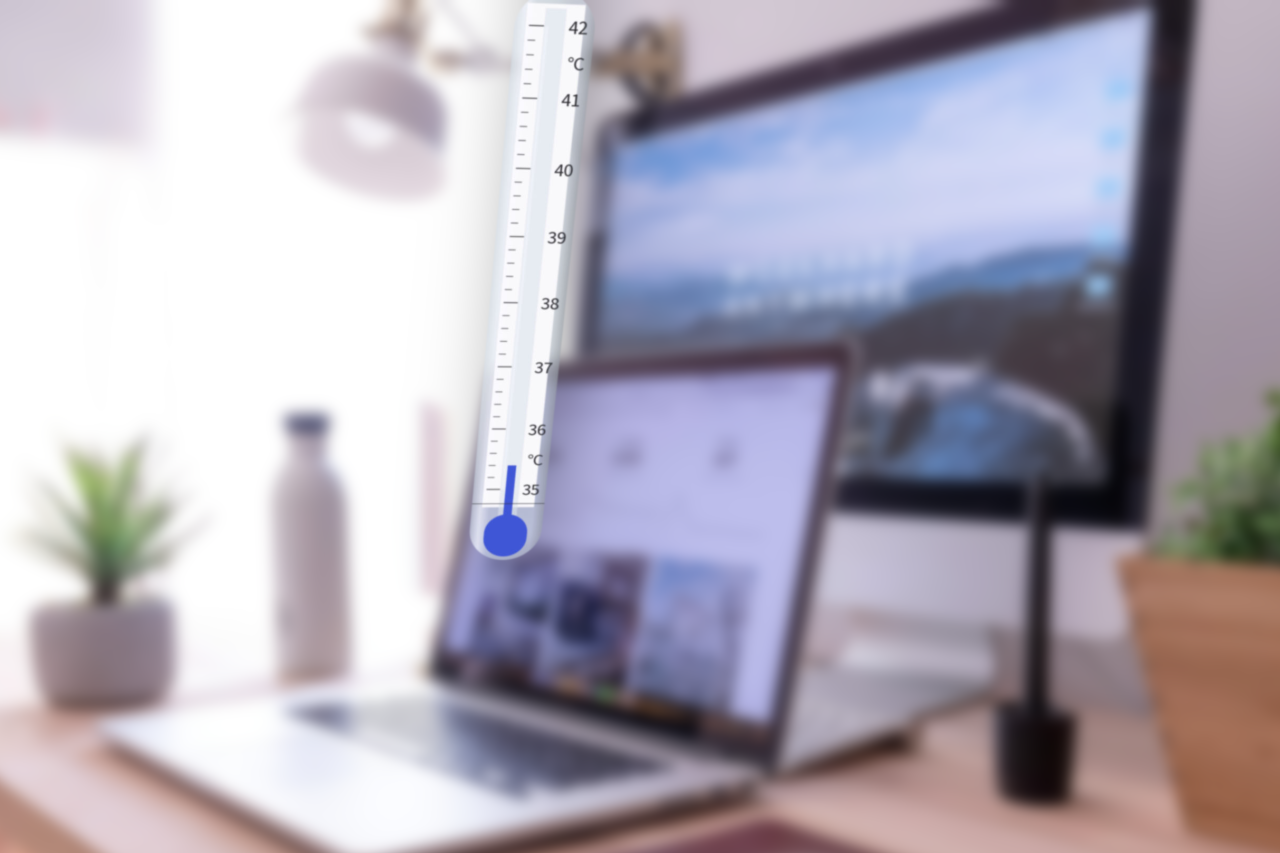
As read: 35.4 (°C)
